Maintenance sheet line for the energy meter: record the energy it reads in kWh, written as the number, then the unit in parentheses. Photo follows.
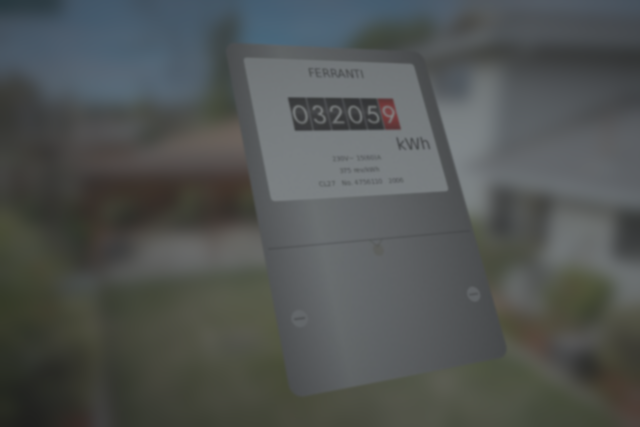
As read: 3205.9 (kWh)
